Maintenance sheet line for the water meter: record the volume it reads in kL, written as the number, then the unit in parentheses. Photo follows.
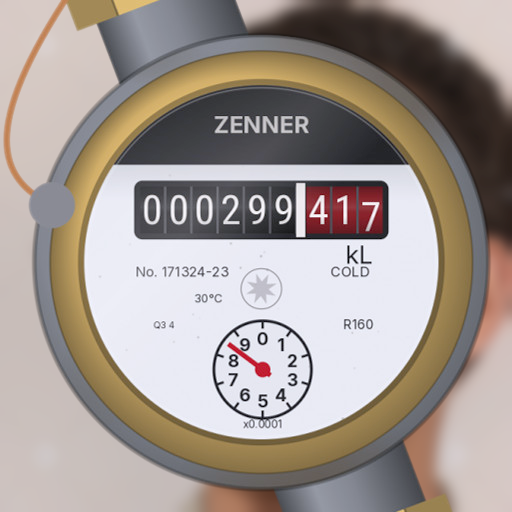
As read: 299.4168 (kL)
